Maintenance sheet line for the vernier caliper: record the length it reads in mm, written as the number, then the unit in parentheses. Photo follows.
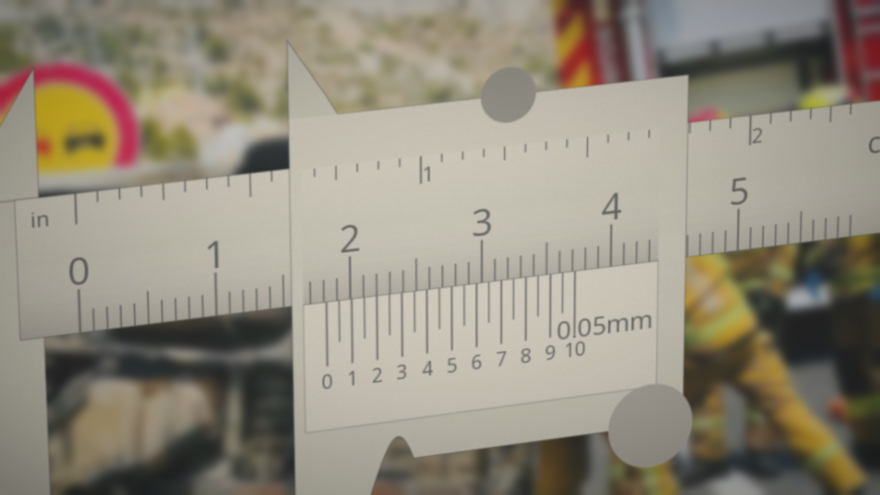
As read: 18.2 (mm)
